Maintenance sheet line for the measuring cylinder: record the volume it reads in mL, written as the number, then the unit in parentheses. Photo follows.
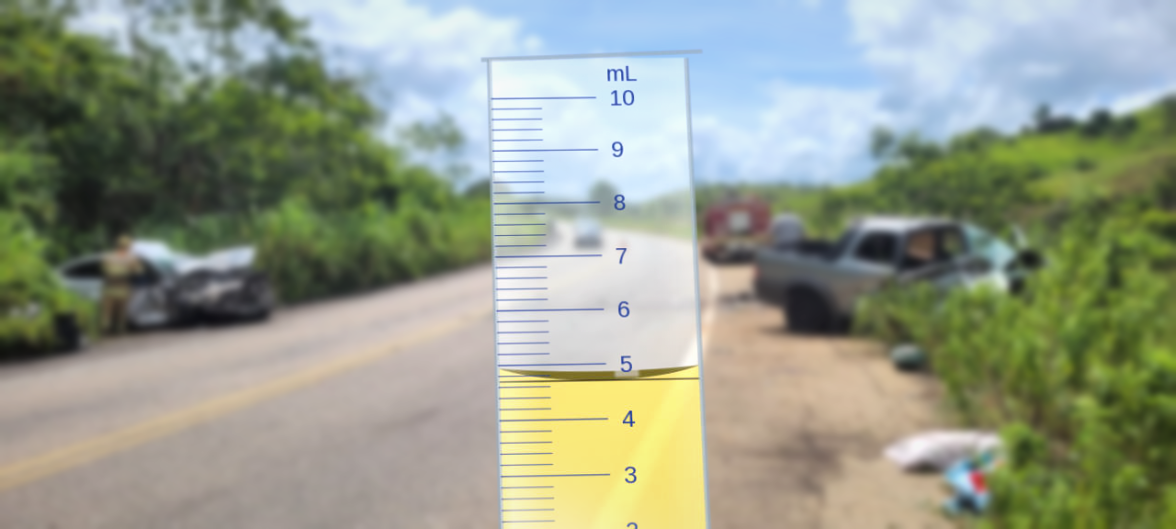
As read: 4.7 (mL)
